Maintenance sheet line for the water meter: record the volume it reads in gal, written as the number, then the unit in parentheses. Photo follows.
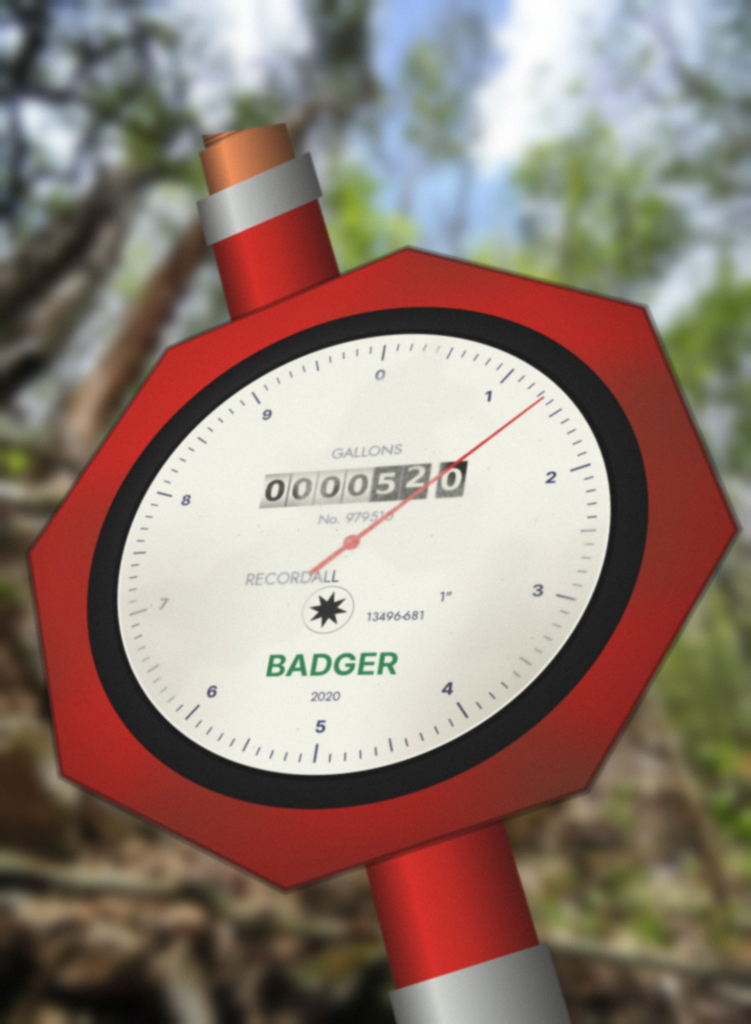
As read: 521.3 (gal)
